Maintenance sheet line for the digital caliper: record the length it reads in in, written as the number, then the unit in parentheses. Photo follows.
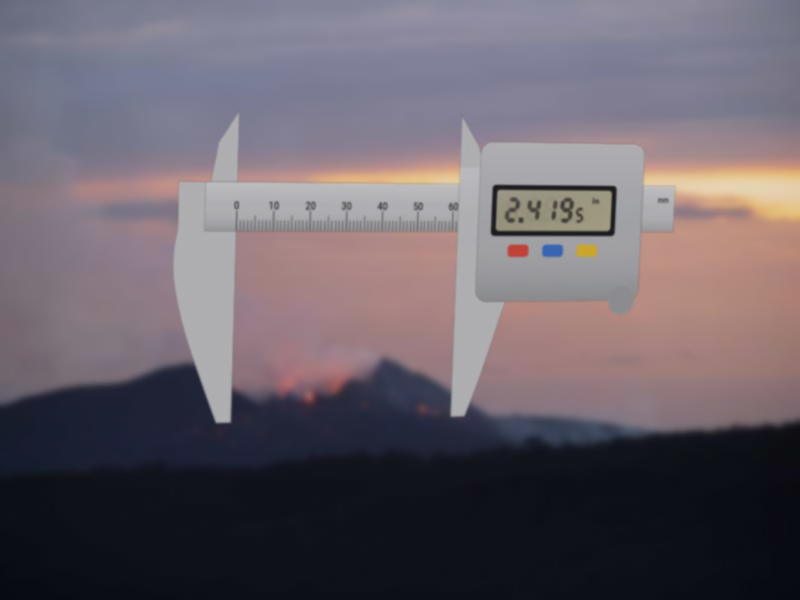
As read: 2.4195 (in)
